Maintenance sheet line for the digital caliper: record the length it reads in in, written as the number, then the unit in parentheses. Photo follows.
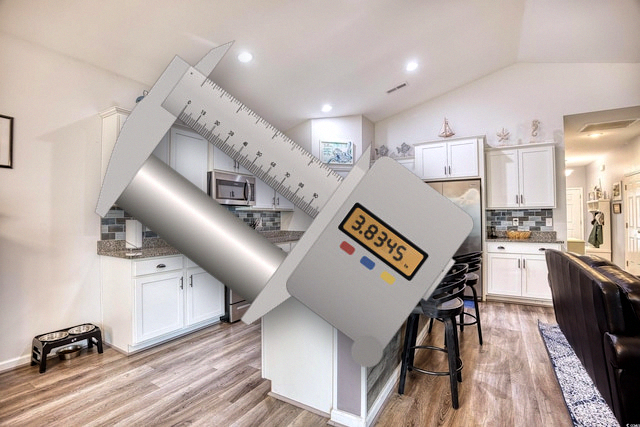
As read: 3.8345 (in)
